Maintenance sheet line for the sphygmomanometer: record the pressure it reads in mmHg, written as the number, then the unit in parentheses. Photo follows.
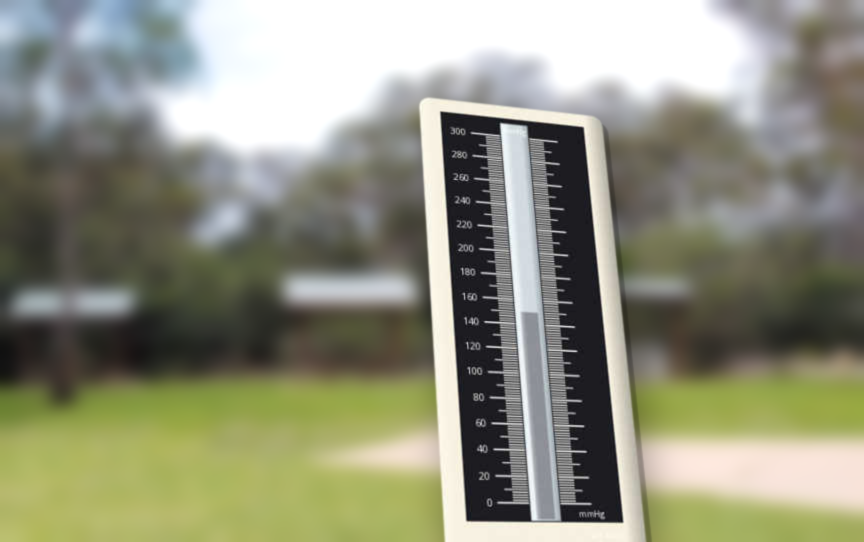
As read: 150 (mmHg)
